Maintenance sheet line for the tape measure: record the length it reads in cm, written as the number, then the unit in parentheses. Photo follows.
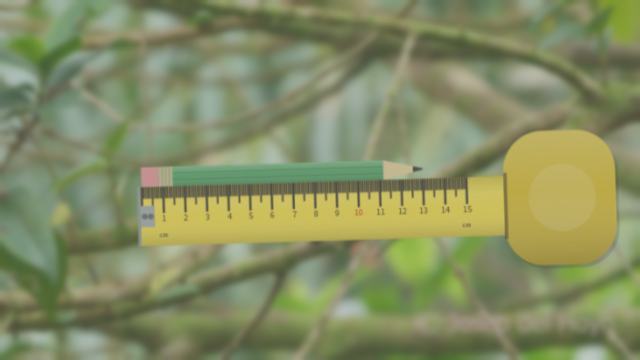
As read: 13 (cm)
